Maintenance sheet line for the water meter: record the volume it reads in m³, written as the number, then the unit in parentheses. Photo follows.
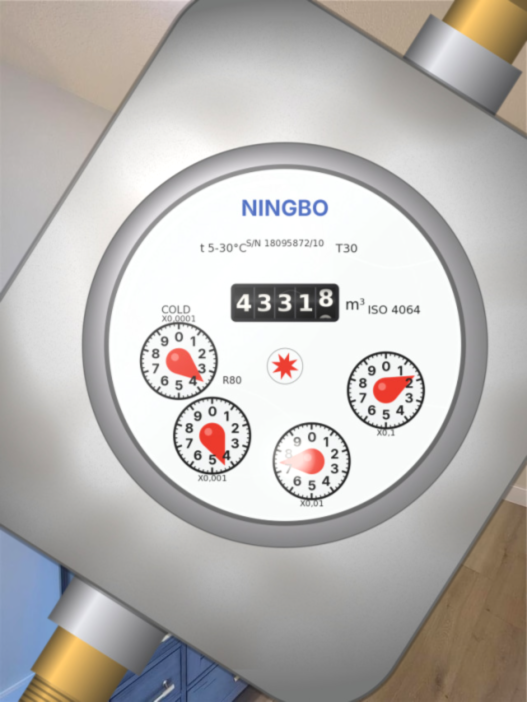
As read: 43318.1743 (m³)
